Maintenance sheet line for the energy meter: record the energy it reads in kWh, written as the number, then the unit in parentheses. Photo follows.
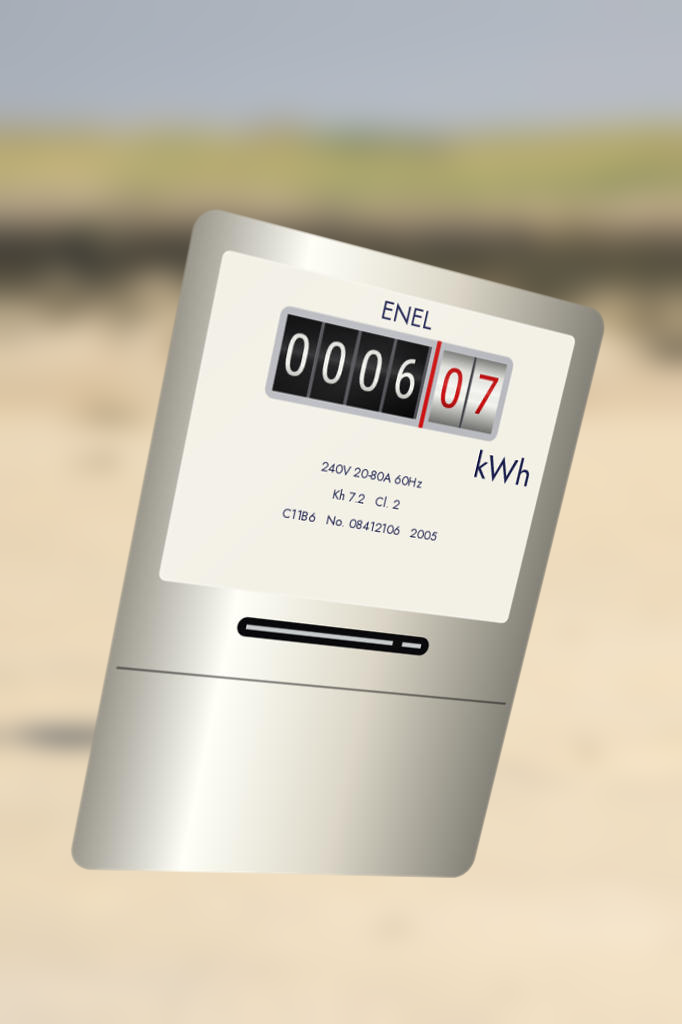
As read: 6.07 (kWh)
